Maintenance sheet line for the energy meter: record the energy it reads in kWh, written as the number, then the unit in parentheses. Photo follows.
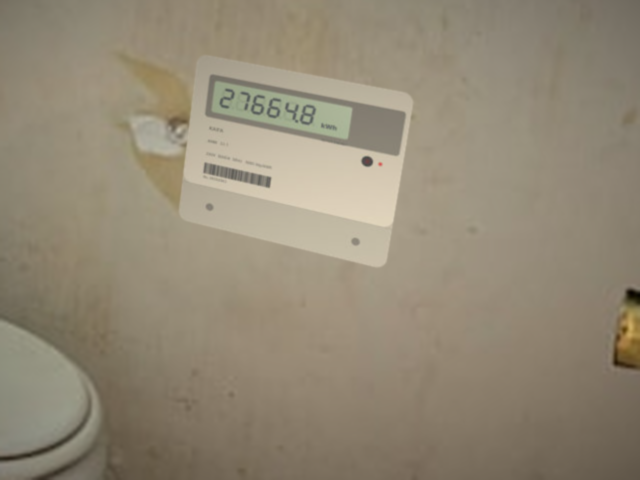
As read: 27664.8 (kWh)
